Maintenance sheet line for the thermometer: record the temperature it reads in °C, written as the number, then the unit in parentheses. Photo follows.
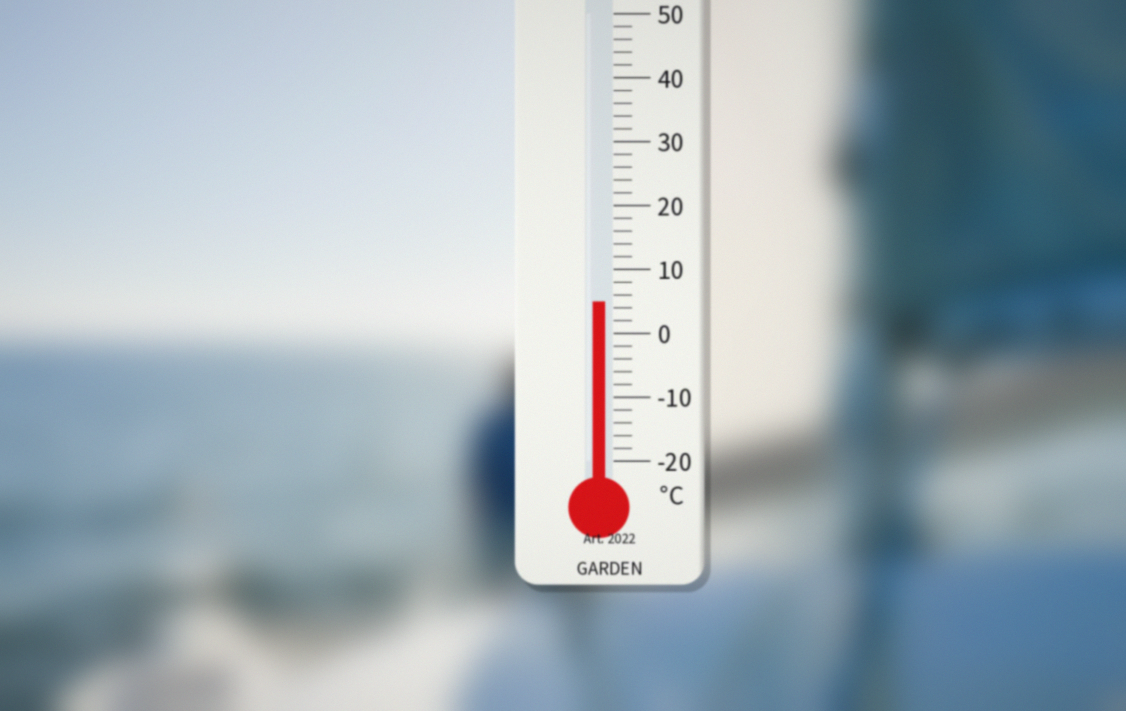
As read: 5 (°C)
